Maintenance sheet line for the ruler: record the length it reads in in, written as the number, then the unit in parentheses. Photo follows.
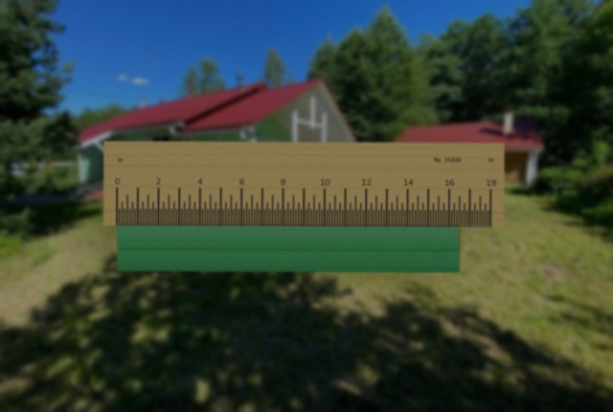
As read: 16.5 (in)
